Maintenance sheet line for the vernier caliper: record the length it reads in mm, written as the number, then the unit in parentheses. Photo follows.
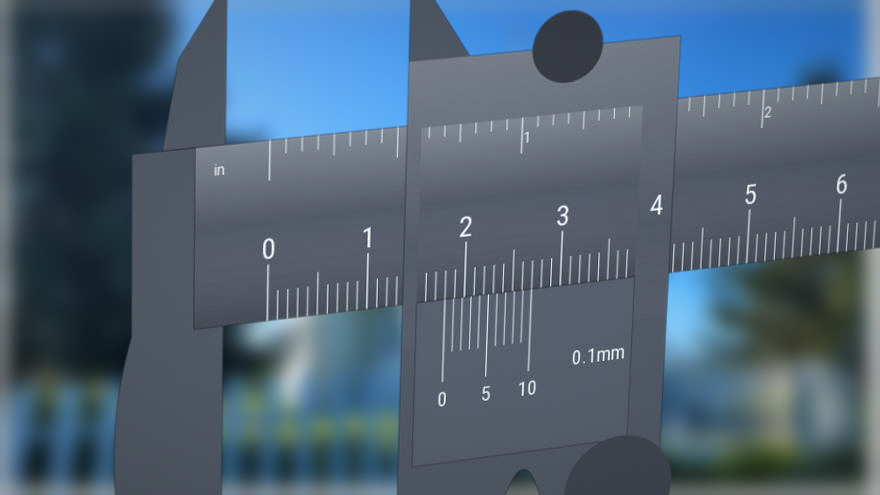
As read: 18.0 (mm)
